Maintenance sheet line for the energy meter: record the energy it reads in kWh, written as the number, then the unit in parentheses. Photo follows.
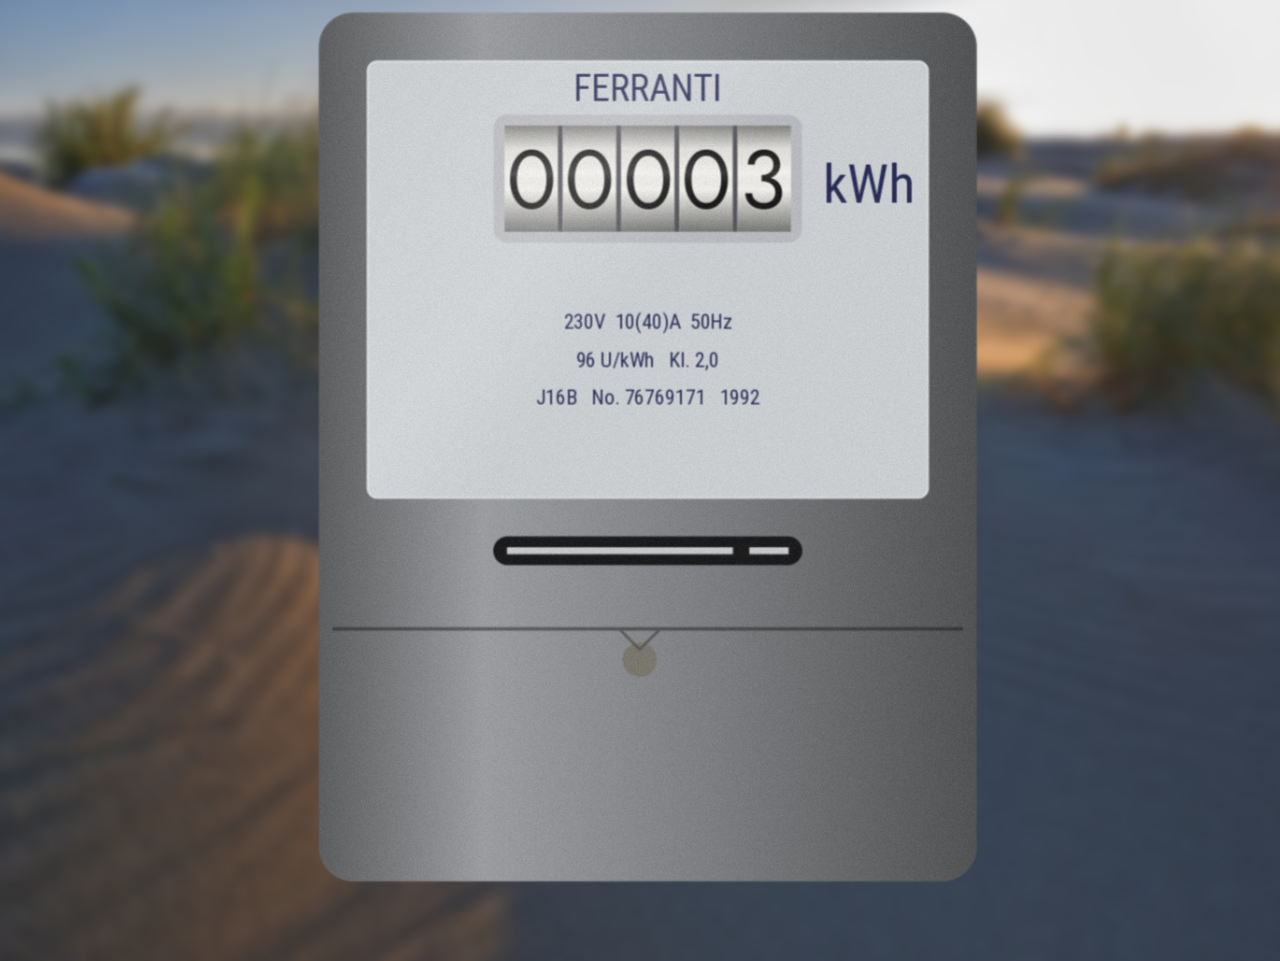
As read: 3 (kWh)
